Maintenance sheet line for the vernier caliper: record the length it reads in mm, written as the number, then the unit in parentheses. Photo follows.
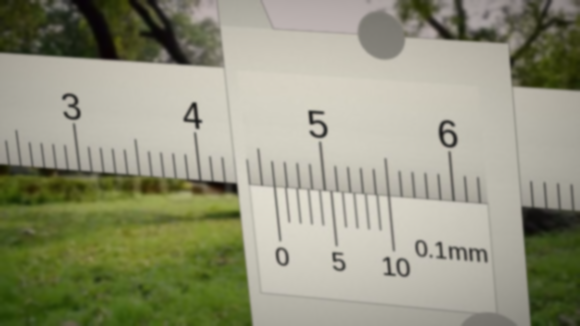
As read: 46.0 (mm)
